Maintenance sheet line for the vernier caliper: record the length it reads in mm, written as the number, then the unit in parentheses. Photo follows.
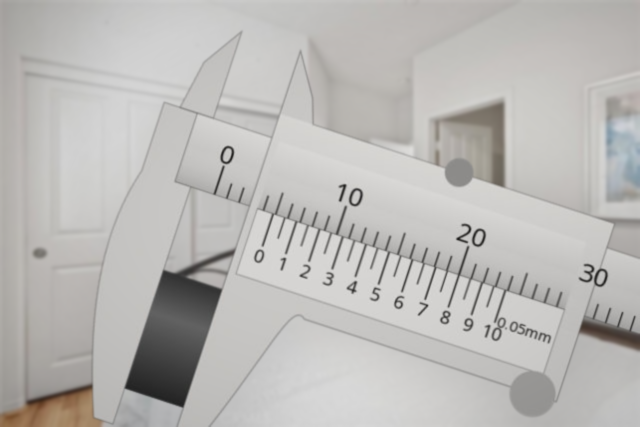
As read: 4.8 (mm)
